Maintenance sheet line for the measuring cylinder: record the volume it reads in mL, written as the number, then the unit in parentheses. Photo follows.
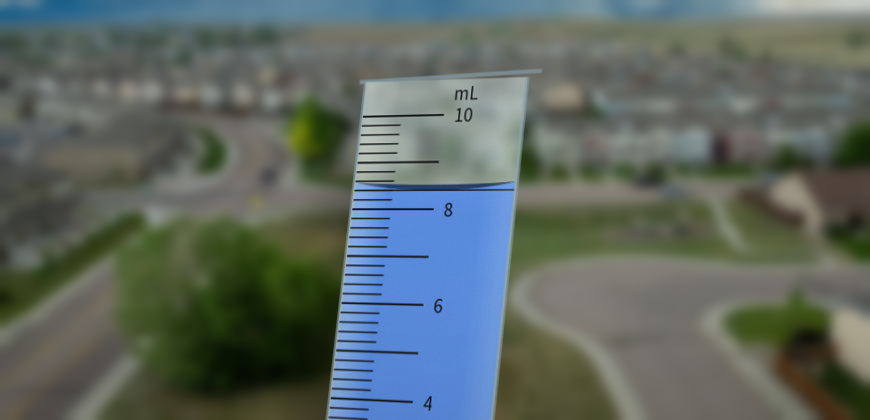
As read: 8.4 (mL)
